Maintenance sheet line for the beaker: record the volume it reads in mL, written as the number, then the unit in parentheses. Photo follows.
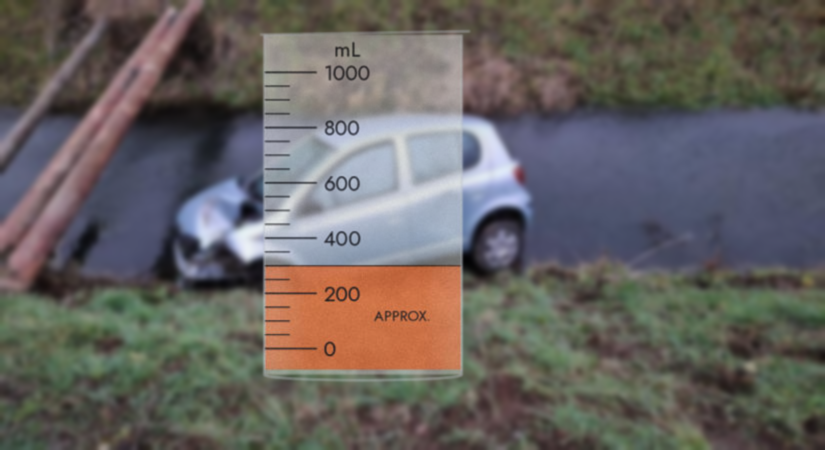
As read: 300 (mL)
